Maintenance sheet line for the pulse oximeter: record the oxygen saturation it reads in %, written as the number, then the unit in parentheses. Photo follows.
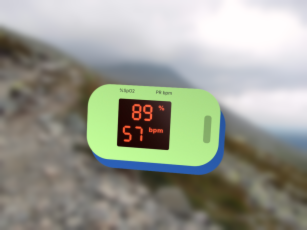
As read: 89 (%)
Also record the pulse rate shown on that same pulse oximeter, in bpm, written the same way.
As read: 57 (bpm)
